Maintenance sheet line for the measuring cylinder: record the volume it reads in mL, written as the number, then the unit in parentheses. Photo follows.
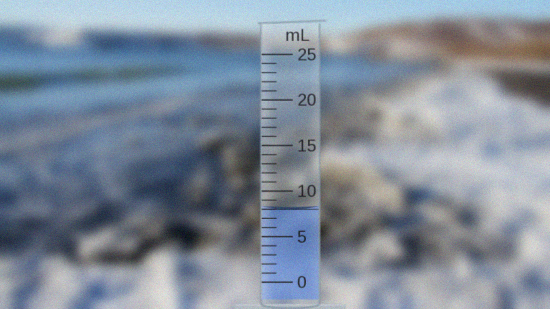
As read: 8 (mL)
